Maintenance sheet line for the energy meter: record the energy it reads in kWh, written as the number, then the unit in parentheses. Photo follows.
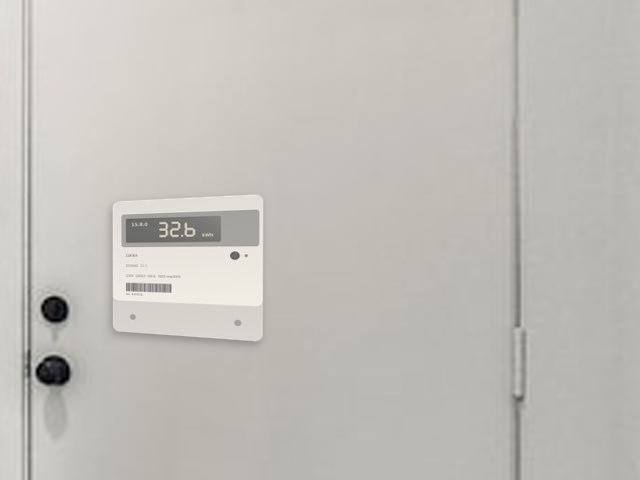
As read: 32.6 (kWh)
